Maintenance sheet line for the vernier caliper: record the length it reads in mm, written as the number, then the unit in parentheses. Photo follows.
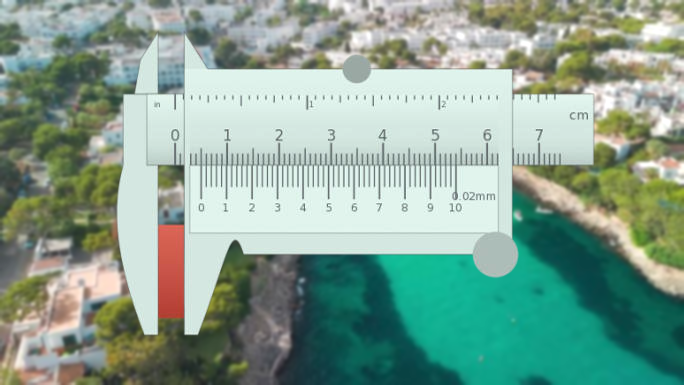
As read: 5.0 (mm)
